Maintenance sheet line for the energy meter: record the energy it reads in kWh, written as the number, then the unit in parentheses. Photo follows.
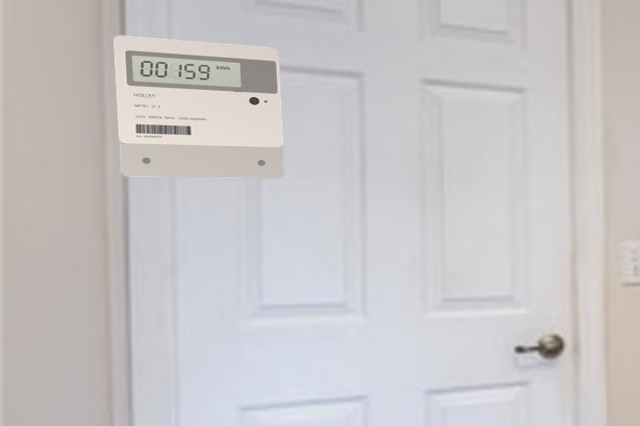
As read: 159 (kWh)
